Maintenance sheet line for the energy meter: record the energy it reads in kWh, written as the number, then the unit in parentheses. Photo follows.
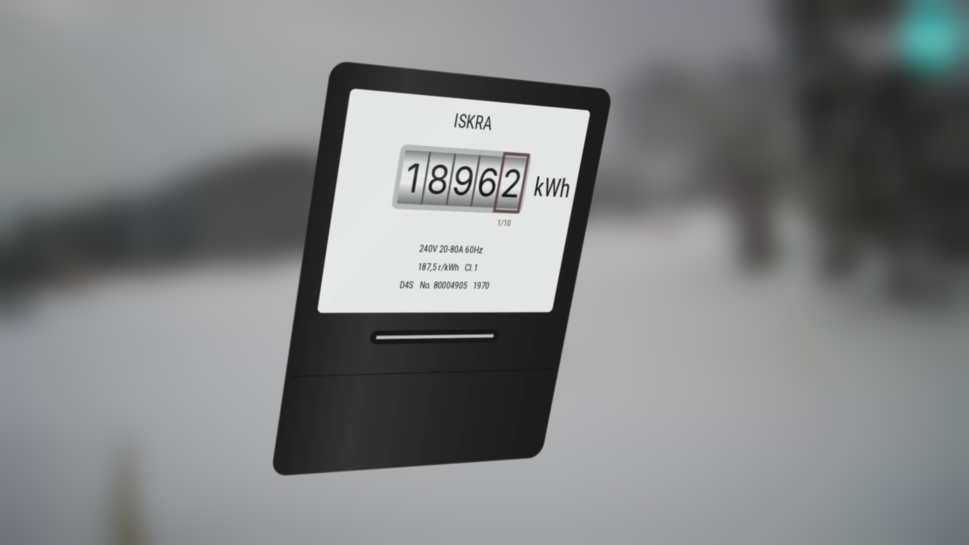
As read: 1896.2 (kWh)
